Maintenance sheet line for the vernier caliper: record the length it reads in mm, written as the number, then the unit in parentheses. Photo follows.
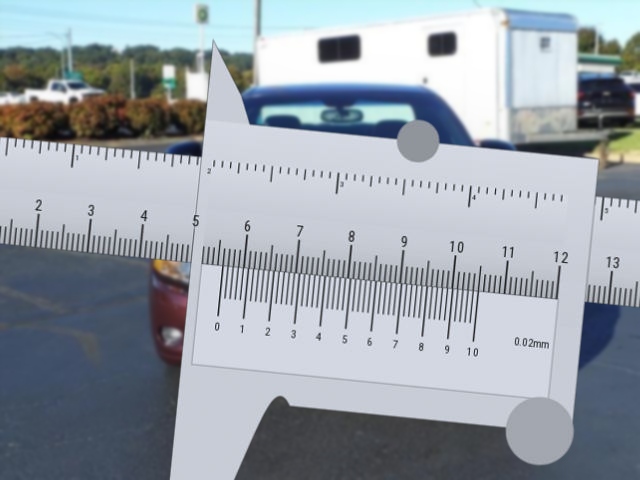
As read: 56.0 (mm)
